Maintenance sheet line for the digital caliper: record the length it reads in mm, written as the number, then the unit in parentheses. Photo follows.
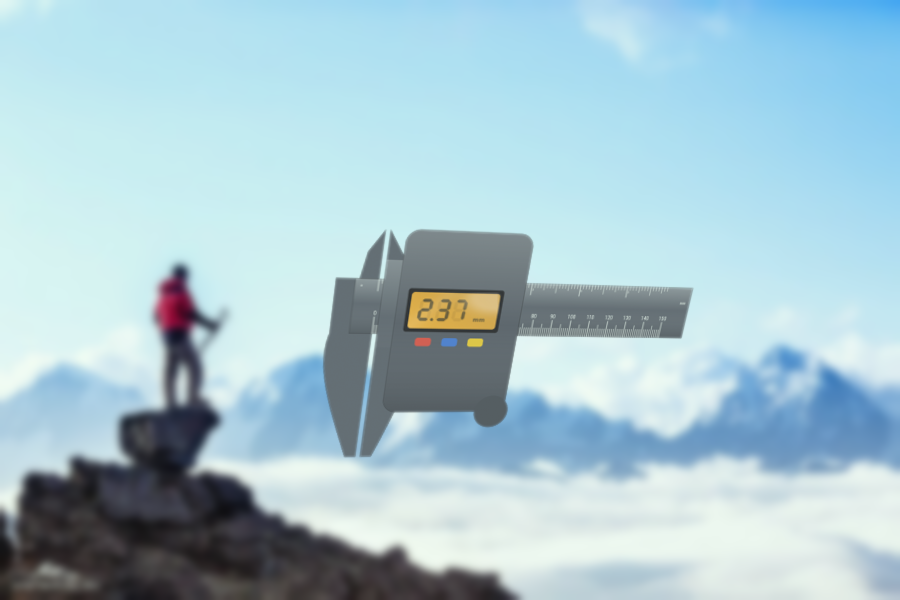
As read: 2.37 (mm)
